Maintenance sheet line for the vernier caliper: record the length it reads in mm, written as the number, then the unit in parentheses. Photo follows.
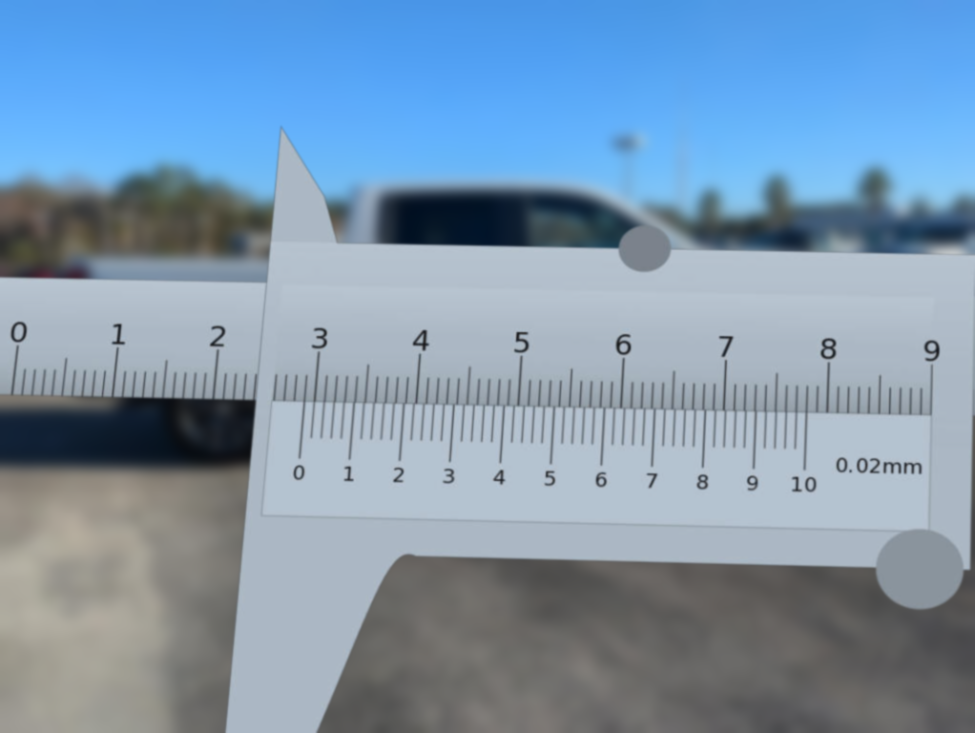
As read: 29.0 (mm)
